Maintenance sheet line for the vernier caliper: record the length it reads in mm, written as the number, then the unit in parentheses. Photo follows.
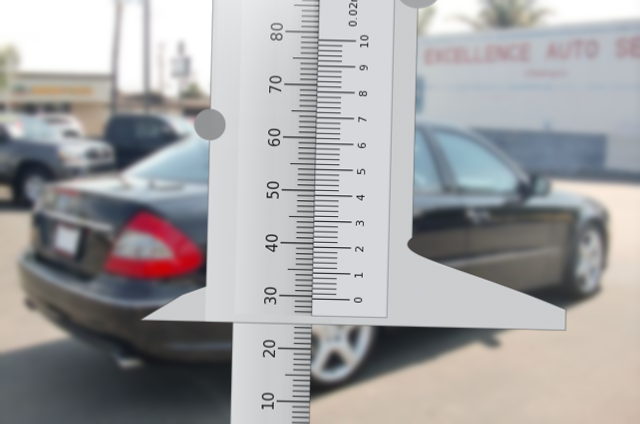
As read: 29.5 (mm)
